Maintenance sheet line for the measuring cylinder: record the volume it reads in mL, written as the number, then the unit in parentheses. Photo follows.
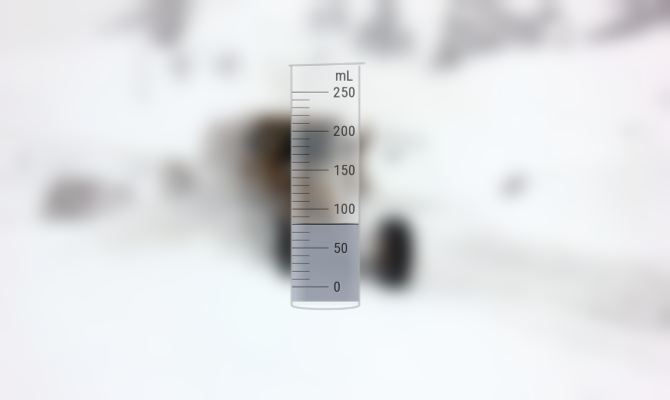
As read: 80 (mL)
